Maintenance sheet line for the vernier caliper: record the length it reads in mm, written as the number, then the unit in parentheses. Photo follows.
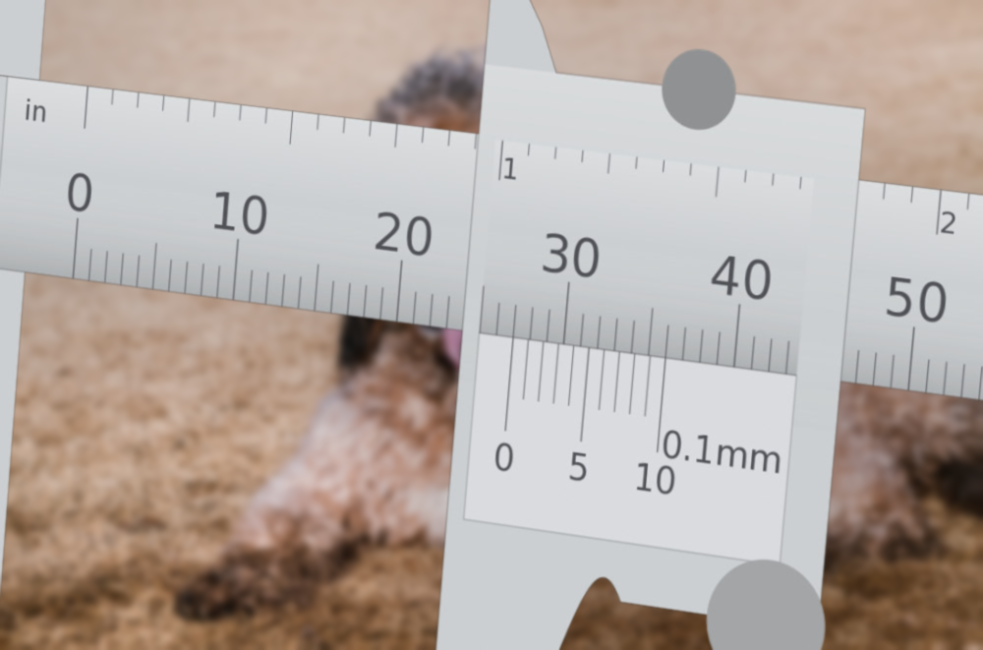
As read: 27.0 (mm)
